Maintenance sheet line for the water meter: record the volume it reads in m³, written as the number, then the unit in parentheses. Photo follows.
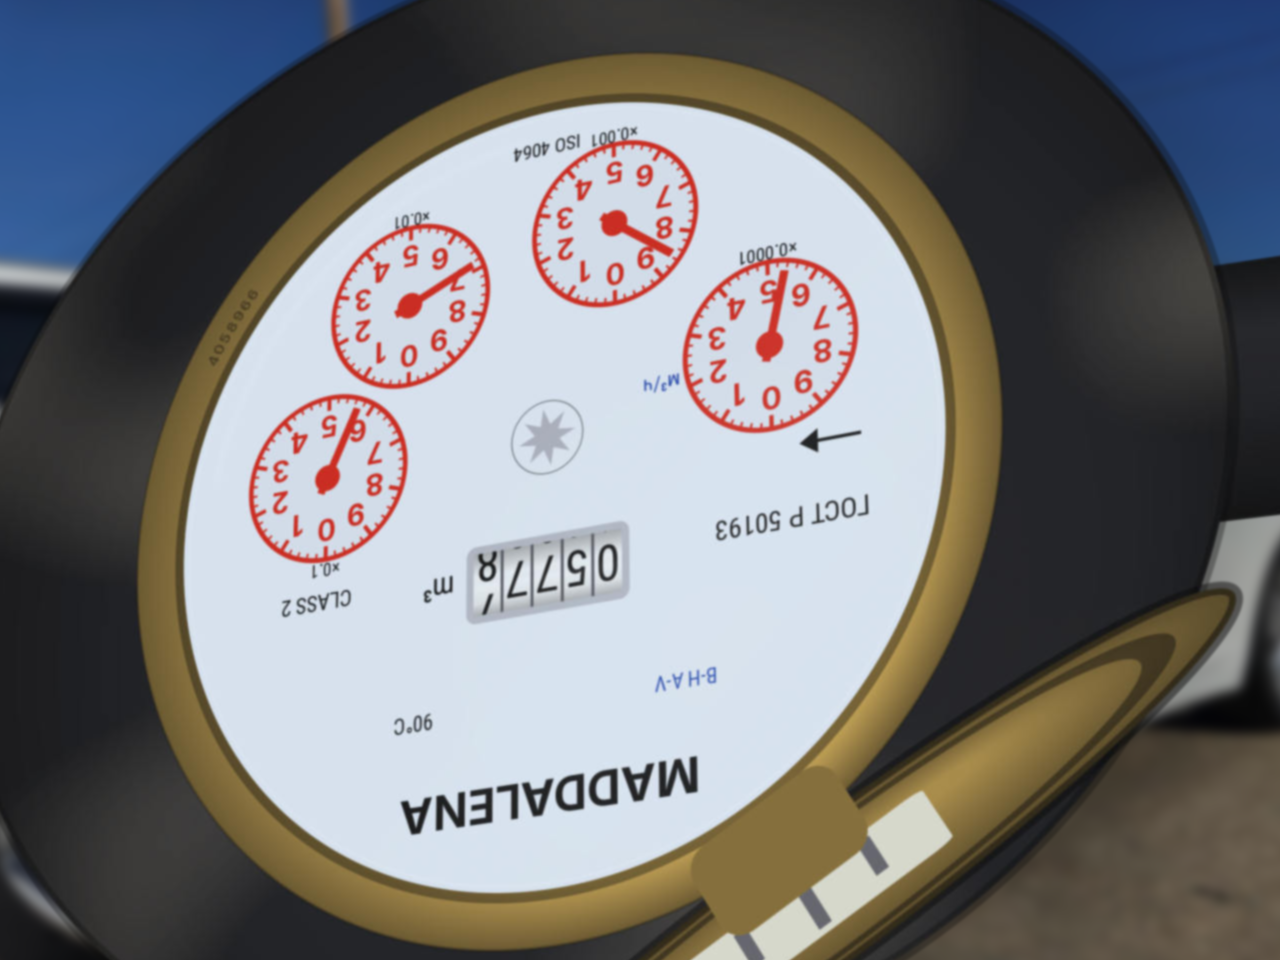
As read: 5777.5685 (m³)
